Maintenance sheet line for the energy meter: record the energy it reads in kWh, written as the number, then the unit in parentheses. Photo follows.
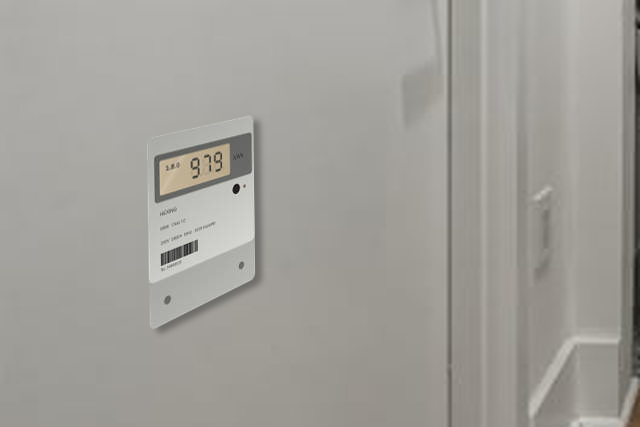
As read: 979 (kWh)
